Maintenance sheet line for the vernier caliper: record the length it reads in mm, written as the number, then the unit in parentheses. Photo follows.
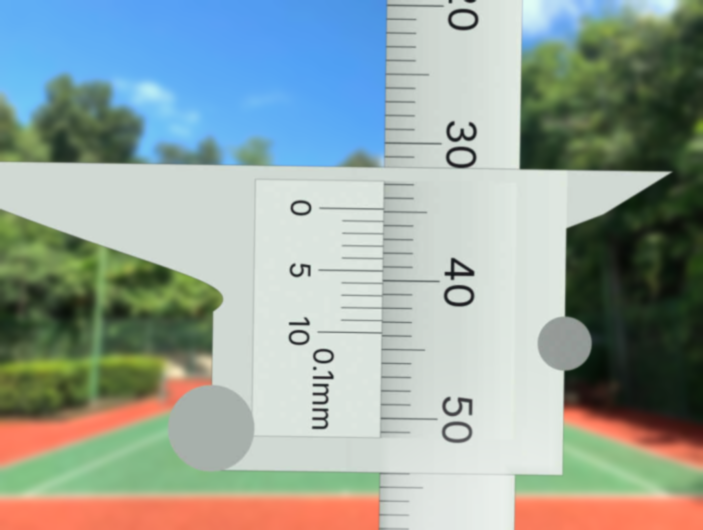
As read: 34.8 (mm)
